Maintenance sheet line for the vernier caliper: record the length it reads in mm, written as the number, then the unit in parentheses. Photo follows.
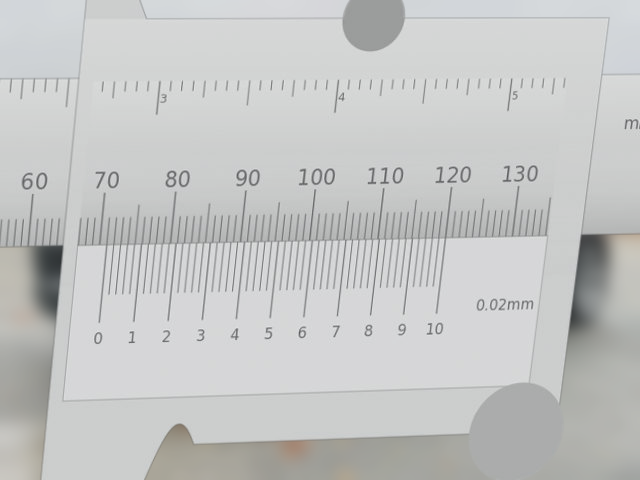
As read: 71.0 (mm)
